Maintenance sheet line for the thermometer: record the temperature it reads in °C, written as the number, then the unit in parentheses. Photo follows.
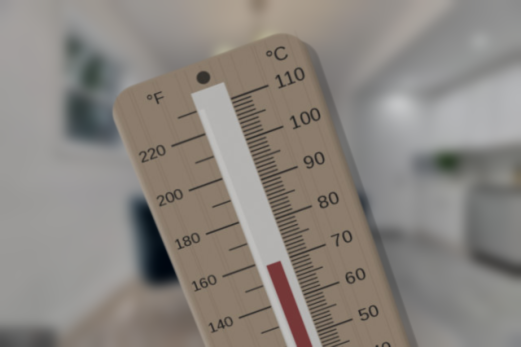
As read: 70 (°C)
